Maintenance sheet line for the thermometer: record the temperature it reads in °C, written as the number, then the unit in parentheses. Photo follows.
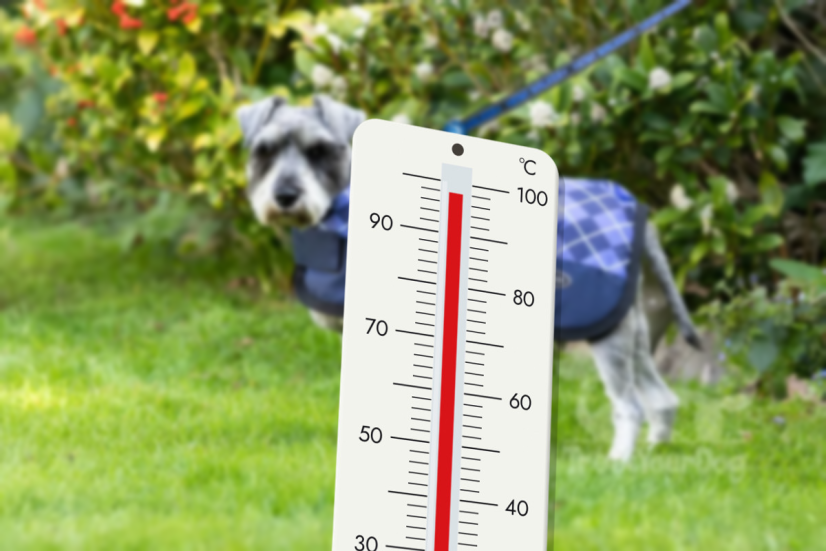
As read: 98 (°C)
